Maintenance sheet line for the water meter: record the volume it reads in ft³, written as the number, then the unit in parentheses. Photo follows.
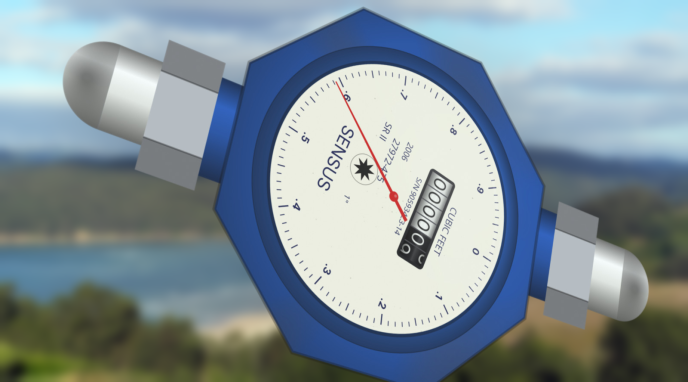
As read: 8.59 (ft³)
